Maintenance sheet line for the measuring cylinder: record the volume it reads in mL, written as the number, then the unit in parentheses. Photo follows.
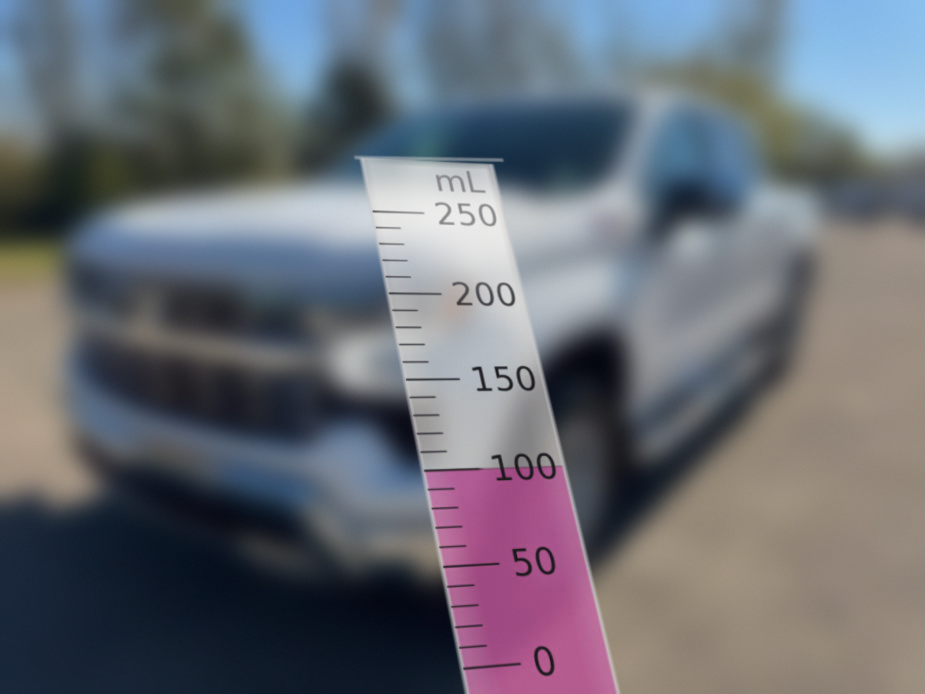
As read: 100 (mL)
